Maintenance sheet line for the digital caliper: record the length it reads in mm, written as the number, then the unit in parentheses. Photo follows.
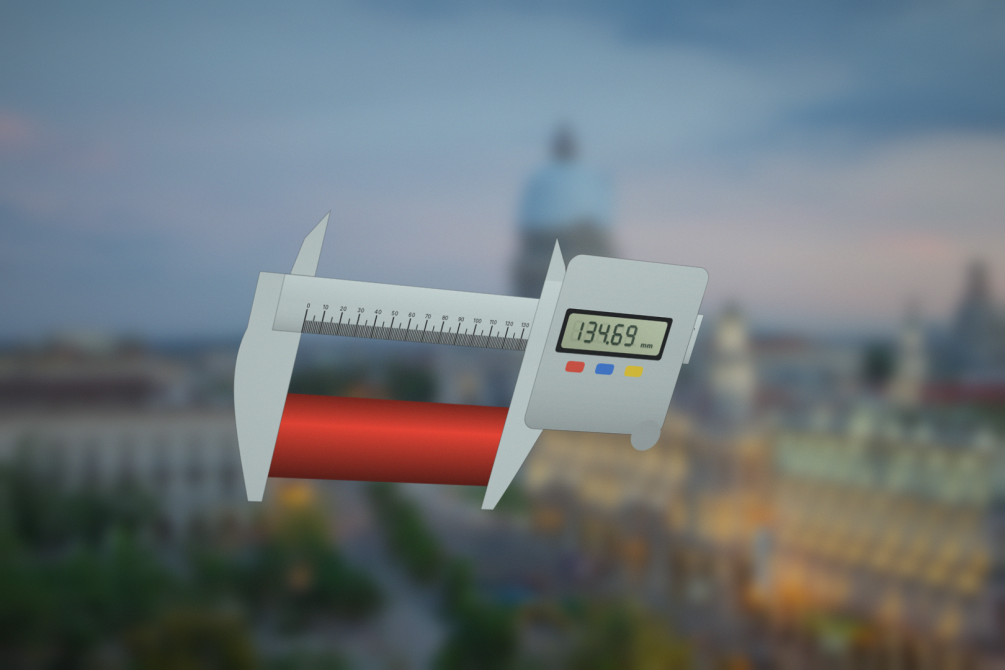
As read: 134.69 (mm)
